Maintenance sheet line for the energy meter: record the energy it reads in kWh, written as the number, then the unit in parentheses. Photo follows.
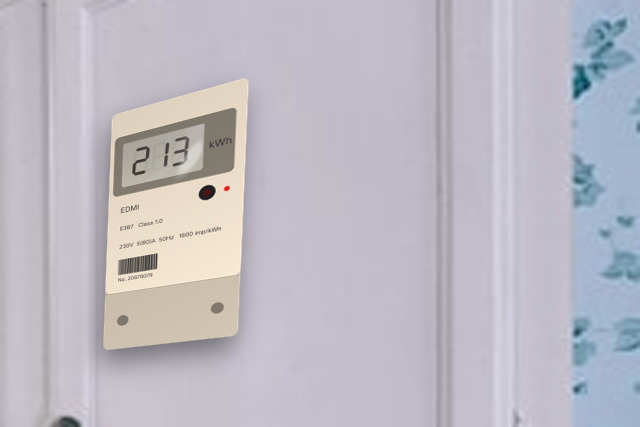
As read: 213 (kWh)
